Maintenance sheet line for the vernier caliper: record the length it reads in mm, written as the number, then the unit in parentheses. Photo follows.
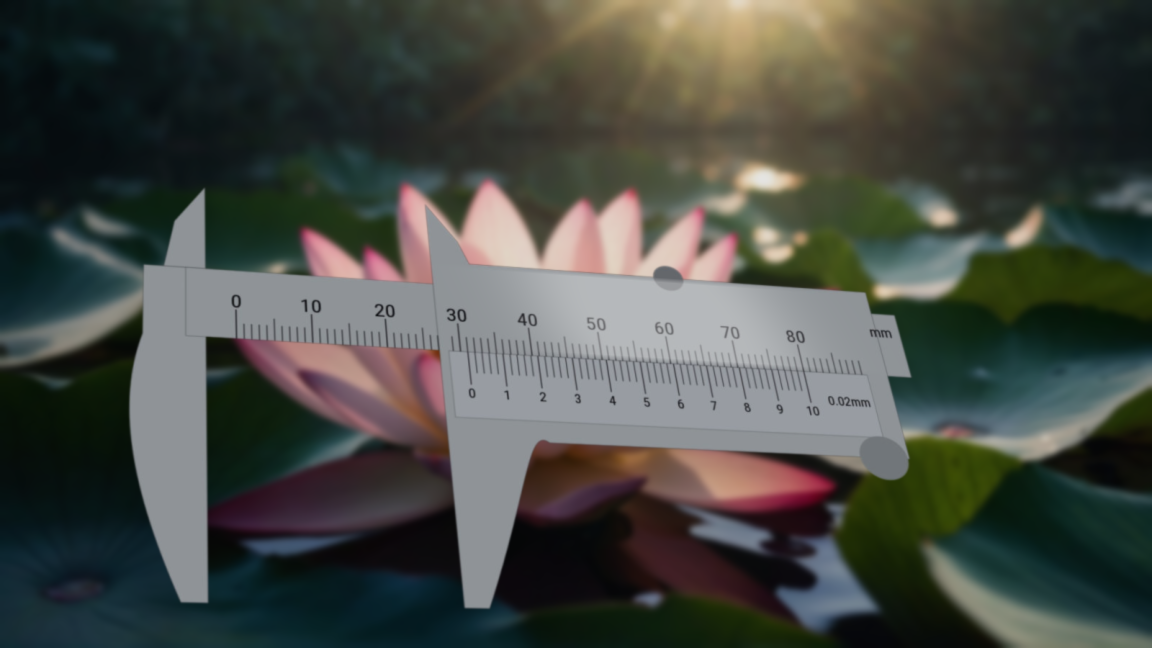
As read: 31.0 (mm)
